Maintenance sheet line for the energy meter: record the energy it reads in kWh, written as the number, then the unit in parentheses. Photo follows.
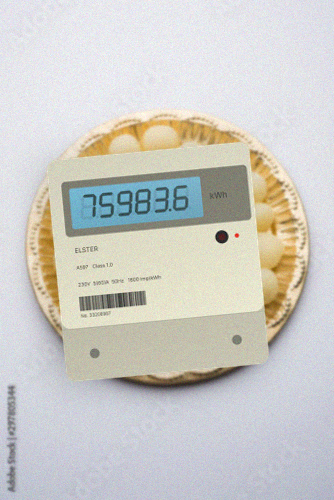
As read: 75983.6 (kWh)
